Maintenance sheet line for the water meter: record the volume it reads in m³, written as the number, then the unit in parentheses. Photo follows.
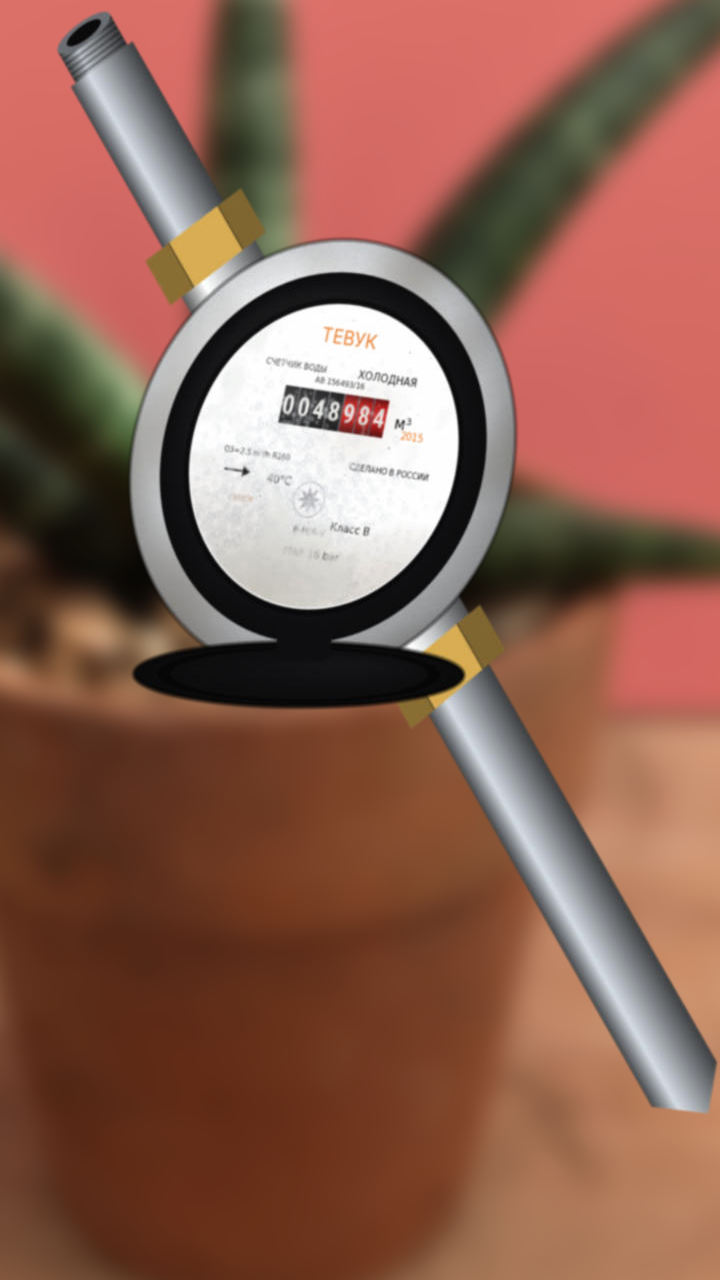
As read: 48.984 (m³)
